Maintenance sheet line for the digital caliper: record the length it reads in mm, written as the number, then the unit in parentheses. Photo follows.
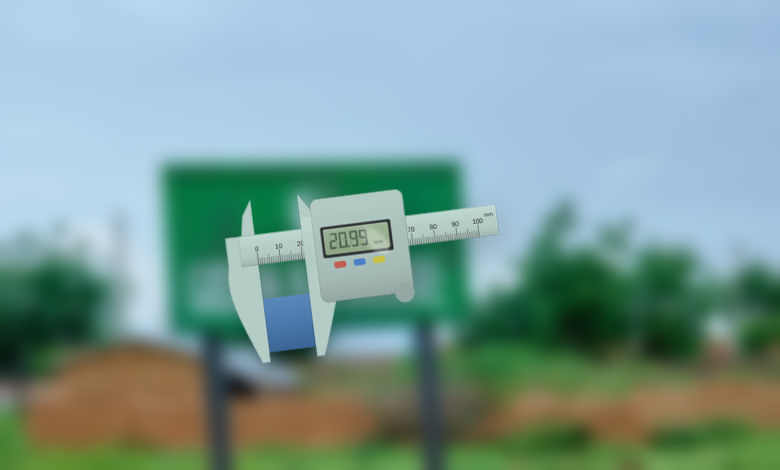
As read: 20.99 (mm)
